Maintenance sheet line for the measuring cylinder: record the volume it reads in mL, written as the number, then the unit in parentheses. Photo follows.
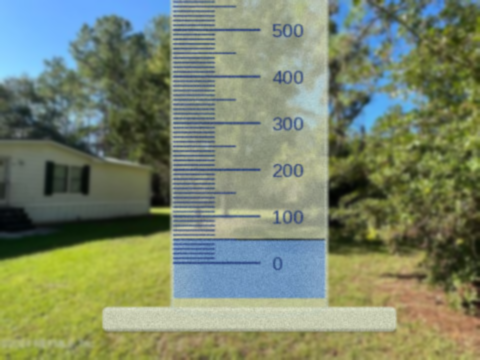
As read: 50 (mL)
